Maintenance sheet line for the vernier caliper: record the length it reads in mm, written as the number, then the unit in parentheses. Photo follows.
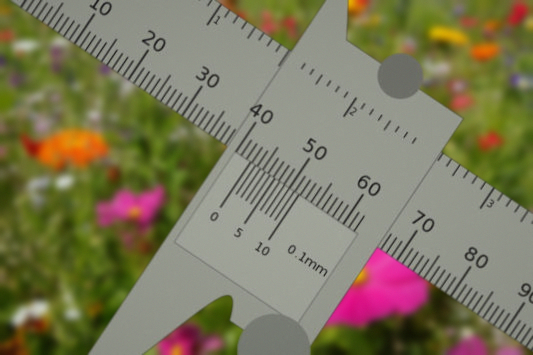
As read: 42.8 (mm)
